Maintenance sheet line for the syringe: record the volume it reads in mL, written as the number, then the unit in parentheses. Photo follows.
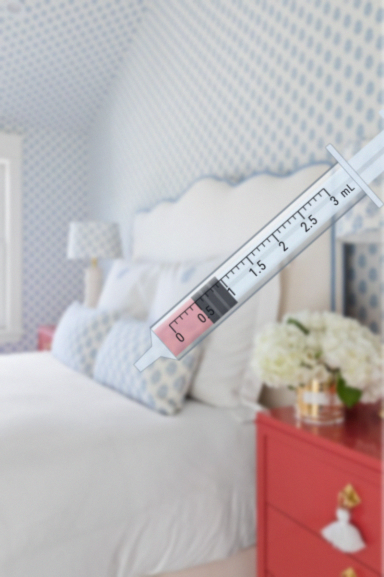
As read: 0.5 (mL)
